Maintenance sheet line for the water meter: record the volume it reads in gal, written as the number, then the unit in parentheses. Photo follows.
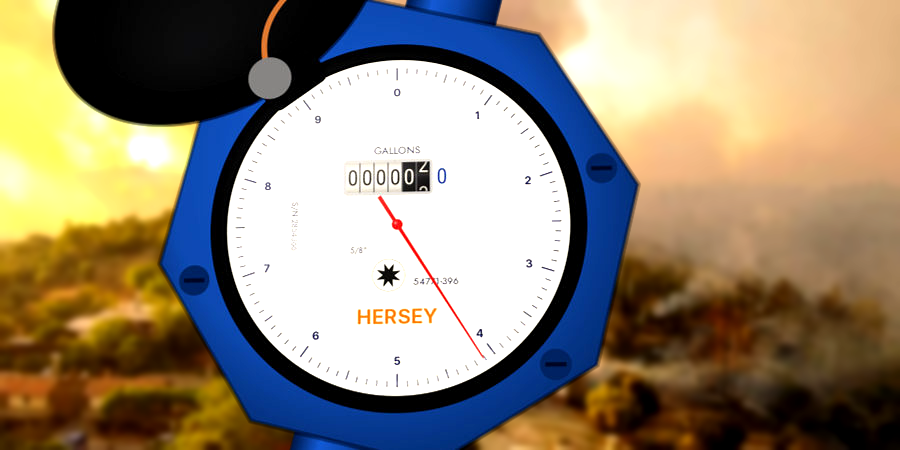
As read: 24.1 (gal)
